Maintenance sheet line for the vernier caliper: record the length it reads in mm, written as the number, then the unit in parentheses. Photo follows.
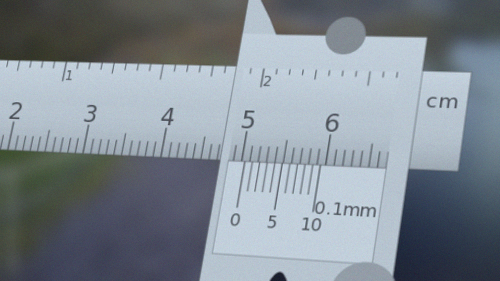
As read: 50.4 (mm)
